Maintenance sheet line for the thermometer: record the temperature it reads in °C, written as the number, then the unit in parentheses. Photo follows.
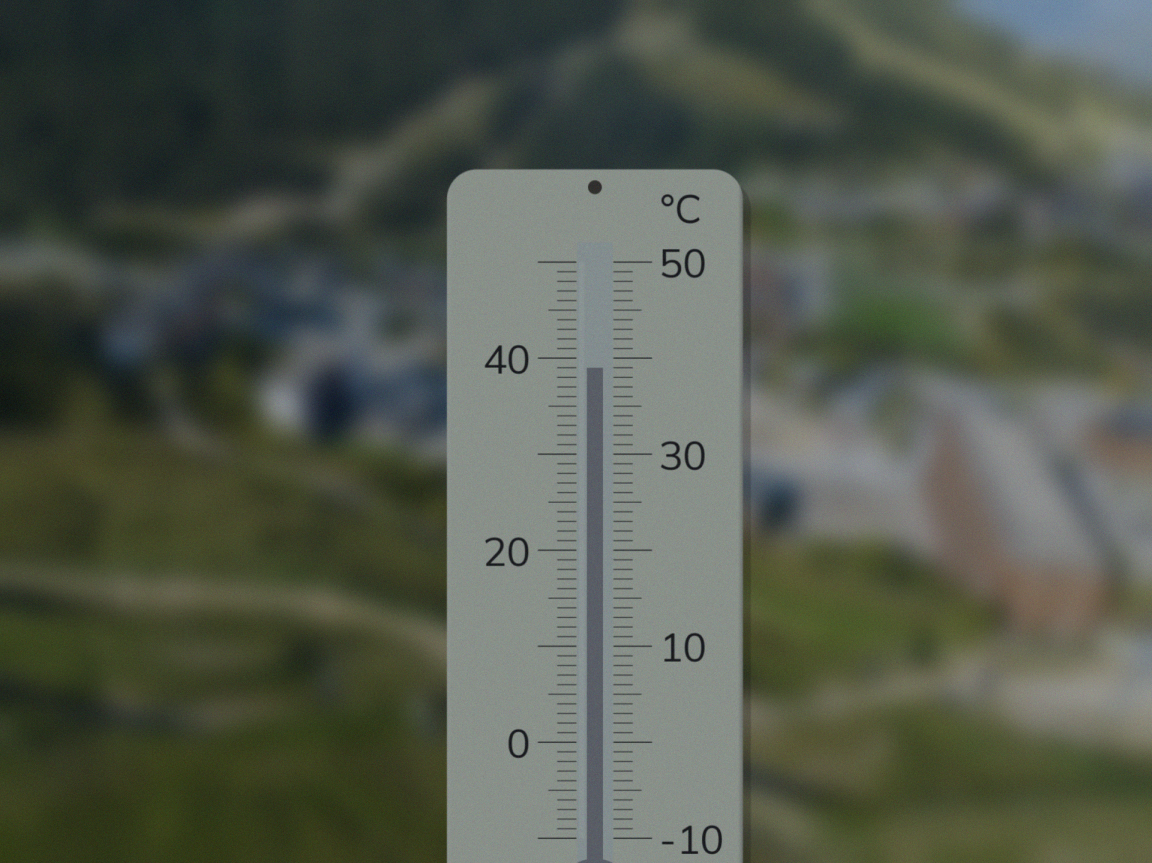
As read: 39 (°C)
